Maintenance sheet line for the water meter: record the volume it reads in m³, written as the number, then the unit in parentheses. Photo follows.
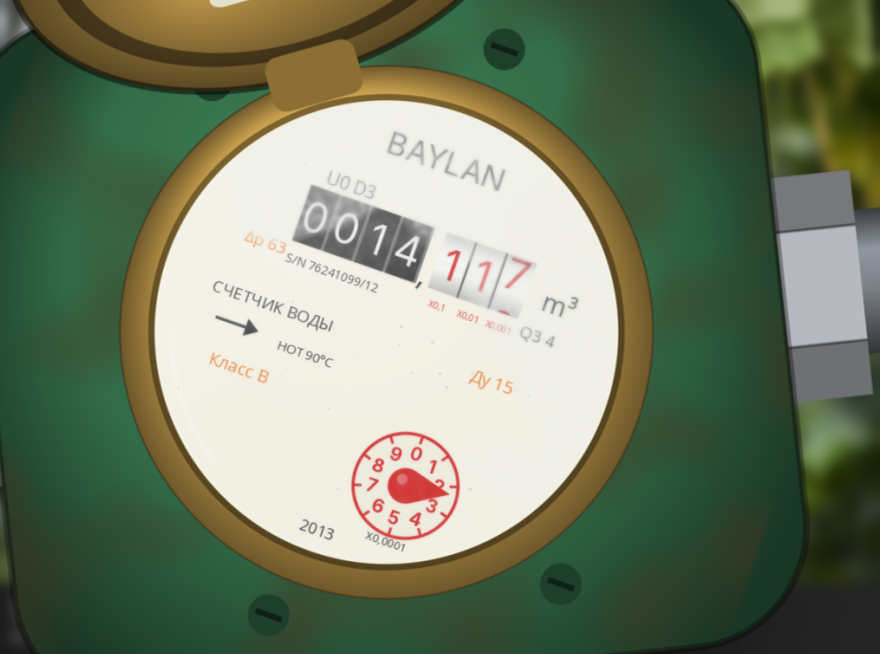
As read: 14.1172 (m³)
